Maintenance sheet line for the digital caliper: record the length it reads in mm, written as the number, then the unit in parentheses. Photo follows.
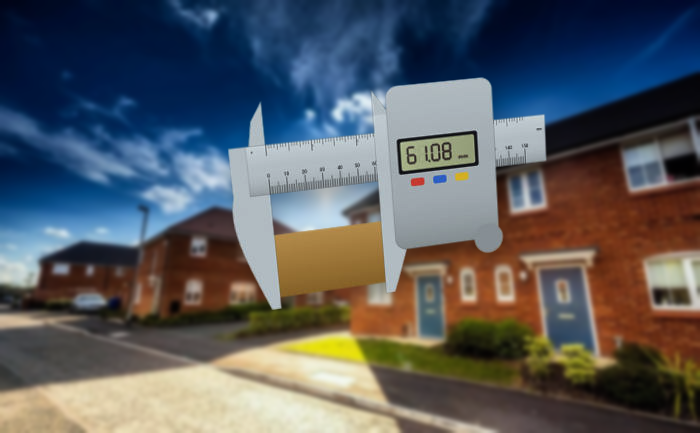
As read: 61.08 (mm)
